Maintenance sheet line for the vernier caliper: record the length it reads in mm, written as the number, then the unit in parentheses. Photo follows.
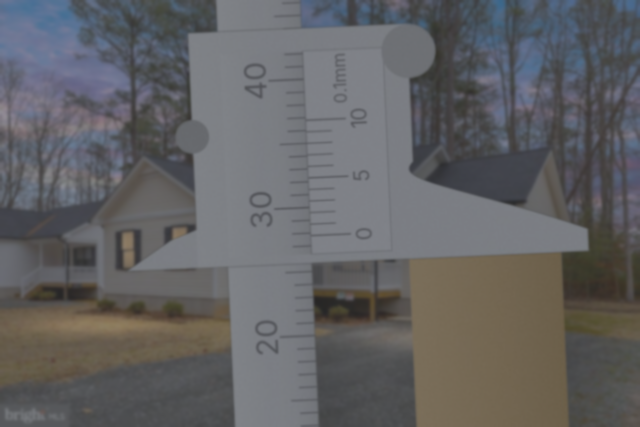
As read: 27.8 (mm)
